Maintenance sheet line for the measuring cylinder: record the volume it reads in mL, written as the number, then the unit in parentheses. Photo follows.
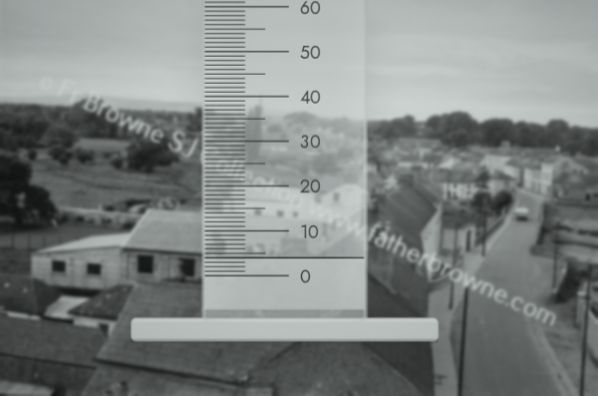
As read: 4 (mL)
